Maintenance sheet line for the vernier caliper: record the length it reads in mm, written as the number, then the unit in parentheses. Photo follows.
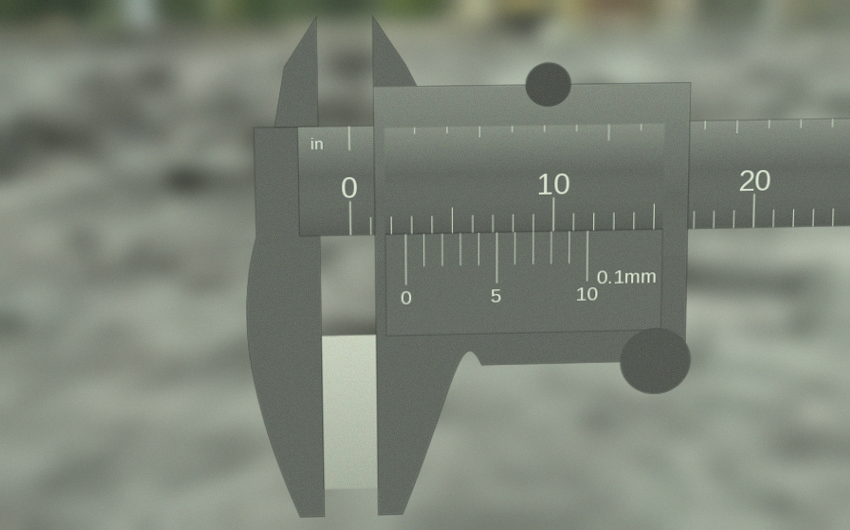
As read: 2.7 (mm)
